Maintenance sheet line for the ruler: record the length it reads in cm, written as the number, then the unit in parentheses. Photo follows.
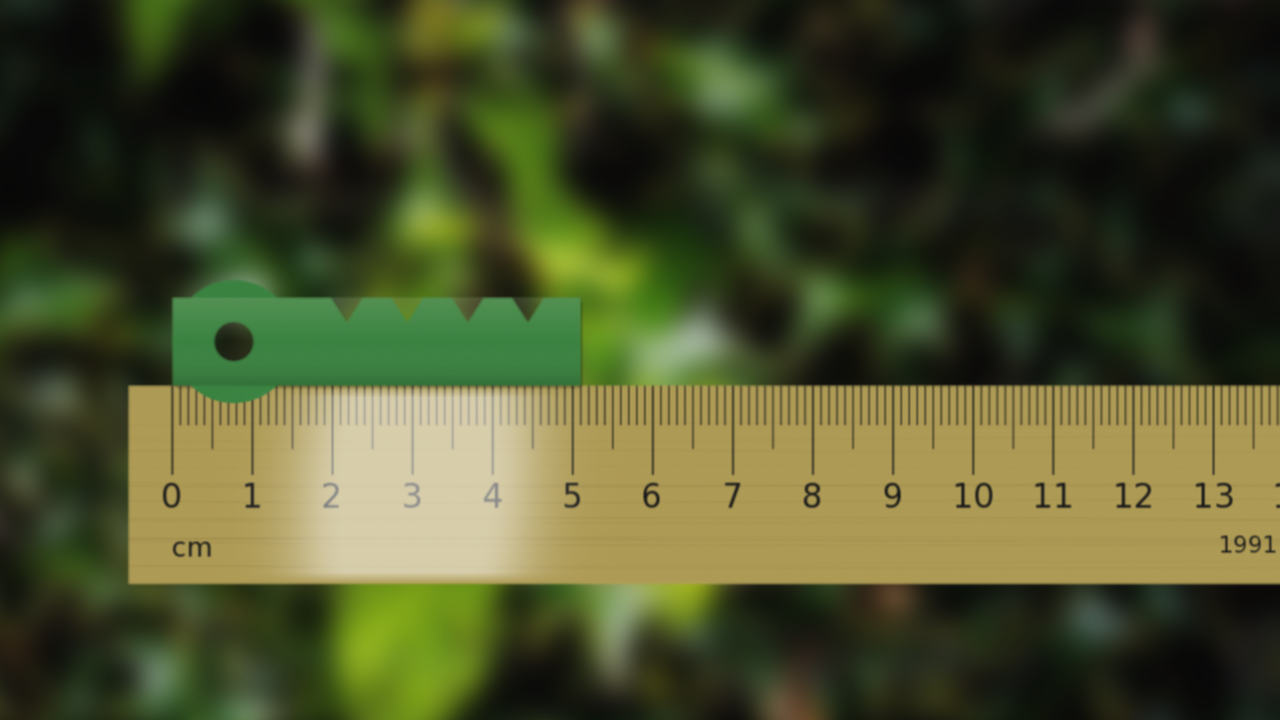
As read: 5.1 (cm)
